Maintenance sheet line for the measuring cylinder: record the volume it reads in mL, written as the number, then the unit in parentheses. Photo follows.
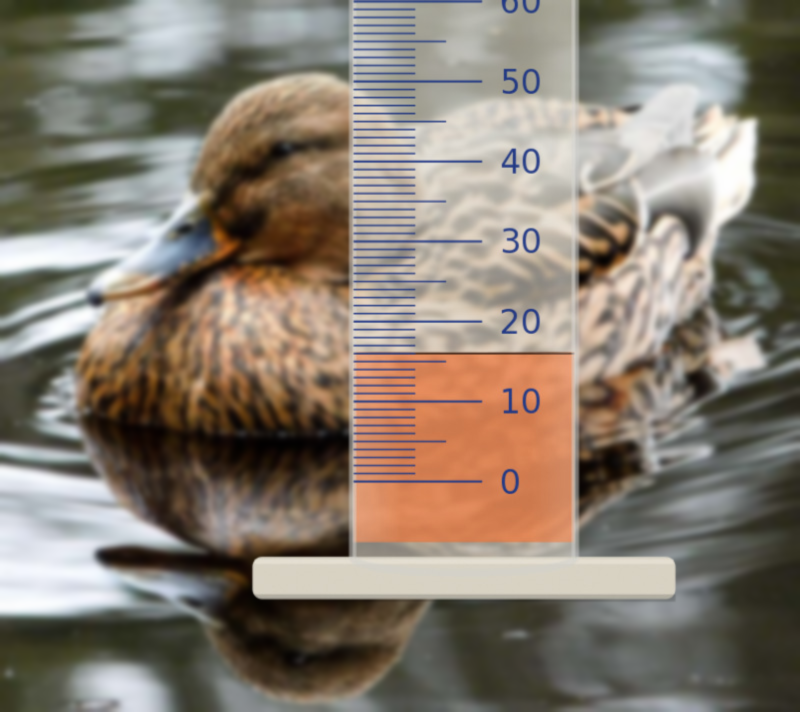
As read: 16 (mL)
